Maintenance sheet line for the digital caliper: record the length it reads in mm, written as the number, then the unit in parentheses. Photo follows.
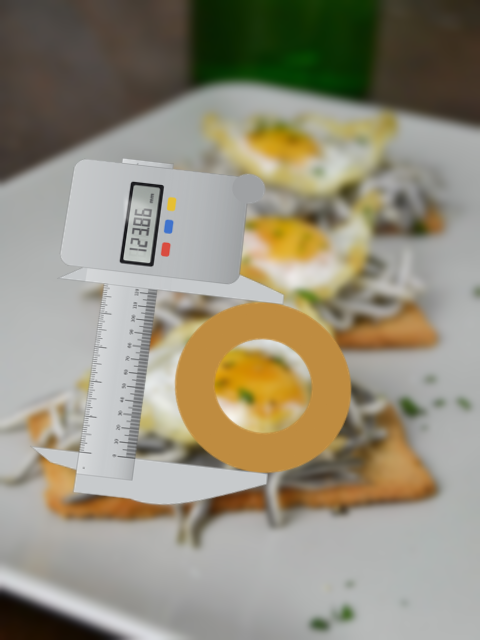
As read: 123.86 (mm)
